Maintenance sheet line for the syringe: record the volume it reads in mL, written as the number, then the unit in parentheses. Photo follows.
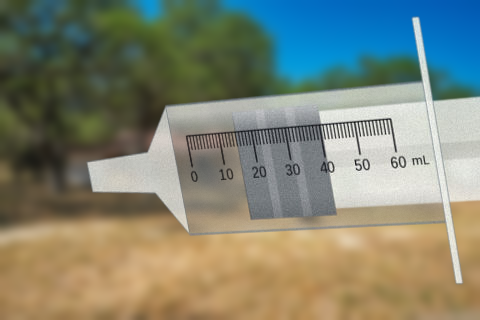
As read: 15 (mL)
